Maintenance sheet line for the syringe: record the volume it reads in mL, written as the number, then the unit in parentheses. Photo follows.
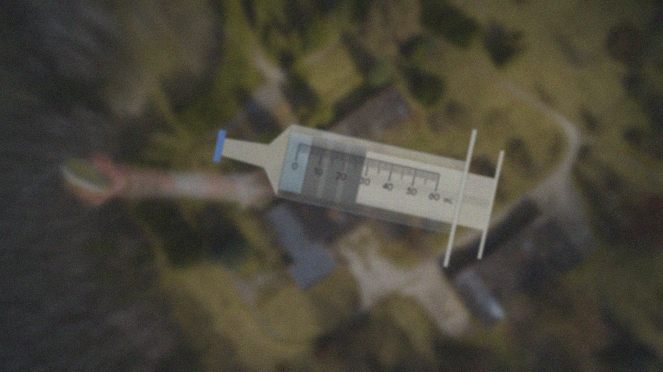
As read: 5 (mL)
